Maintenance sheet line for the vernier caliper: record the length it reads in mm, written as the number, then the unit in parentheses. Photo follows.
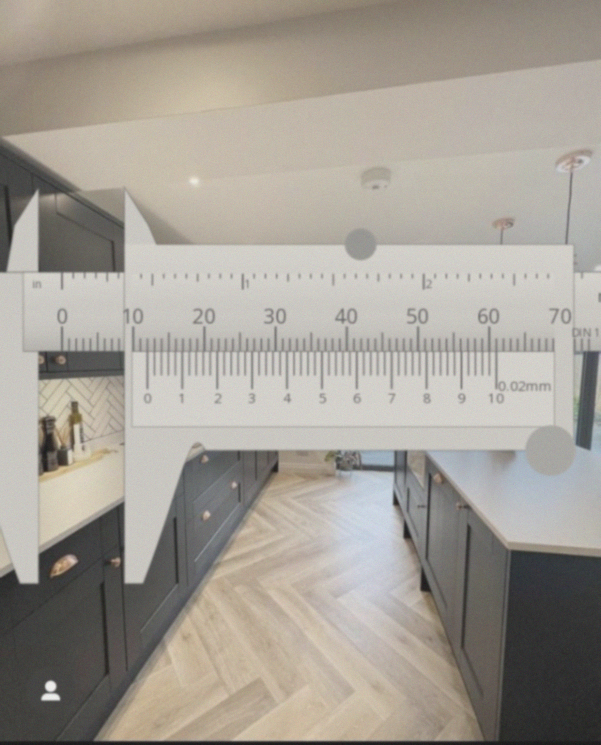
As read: 12.0 (mm)
